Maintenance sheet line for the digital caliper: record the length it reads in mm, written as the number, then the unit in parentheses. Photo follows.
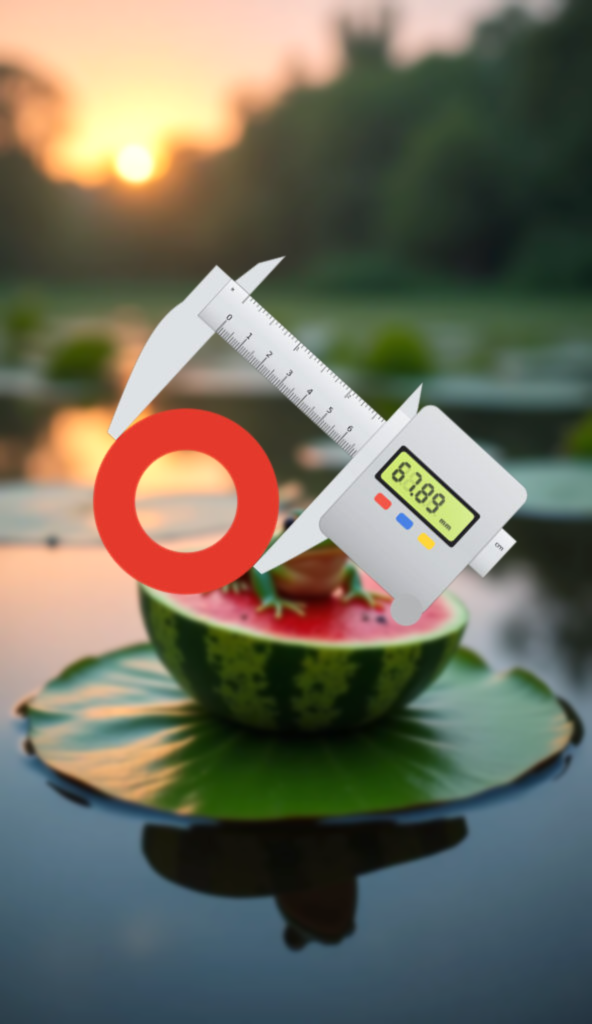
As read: 67.89 (mm)
